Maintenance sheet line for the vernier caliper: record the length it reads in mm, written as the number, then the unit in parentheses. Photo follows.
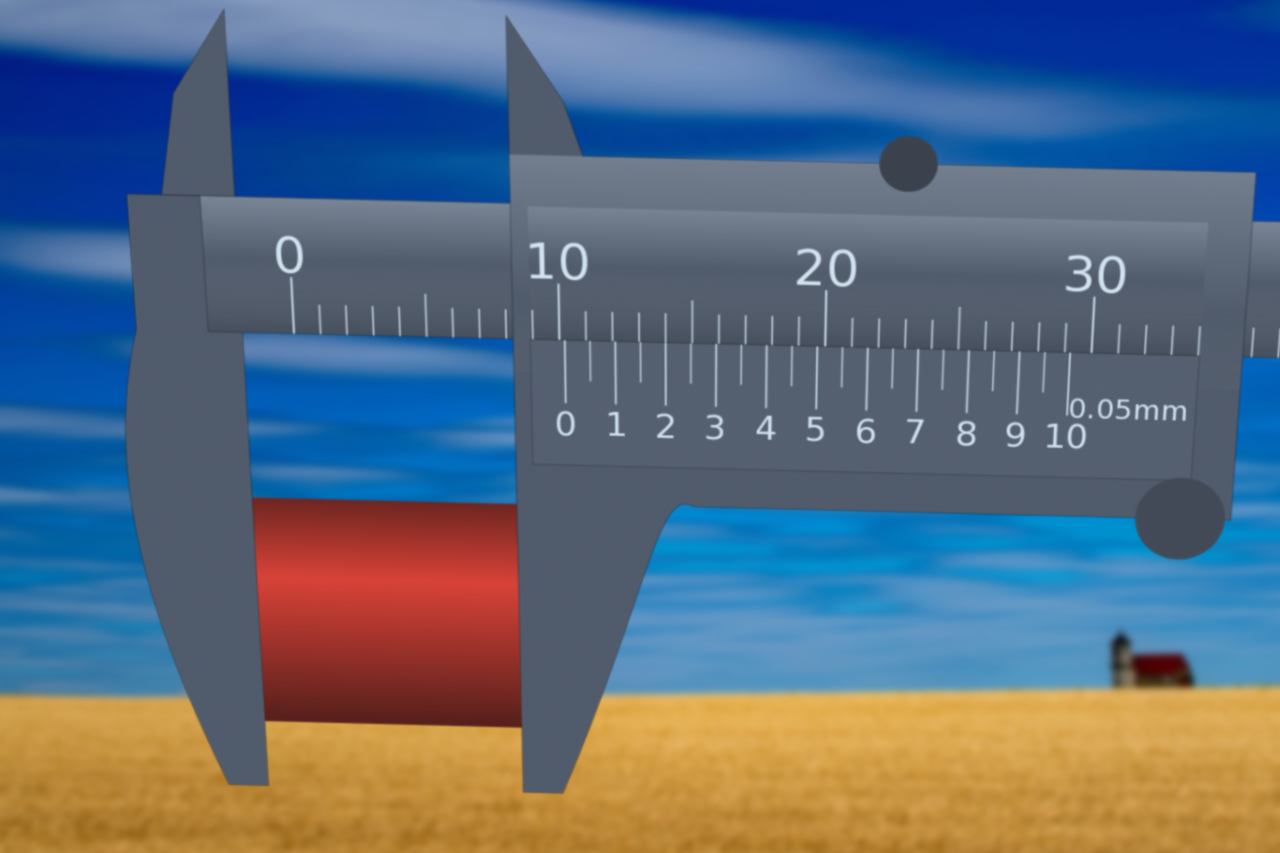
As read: 10.2 (mm)
